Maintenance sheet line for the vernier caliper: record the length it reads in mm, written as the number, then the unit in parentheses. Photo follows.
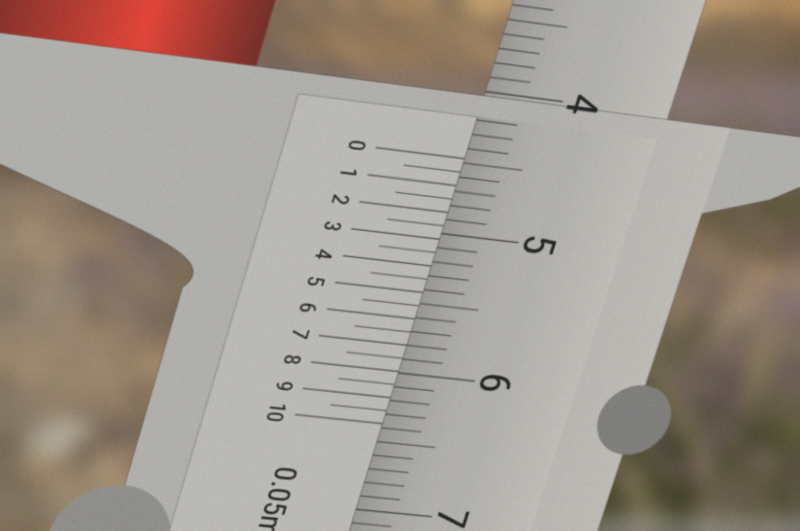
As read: 44.7 (mm)
